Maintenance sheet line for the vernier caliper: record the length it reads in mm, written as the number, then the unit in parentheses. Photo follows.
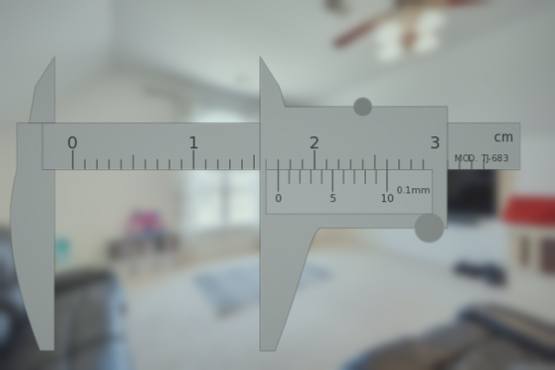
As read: 17.0 (mm)
